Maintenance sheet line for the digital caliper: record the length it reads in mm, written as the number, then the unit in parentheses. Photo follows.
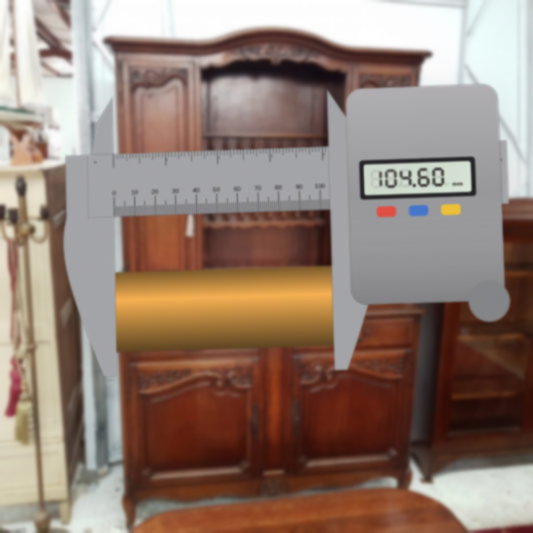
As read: 104.60 (mm)
